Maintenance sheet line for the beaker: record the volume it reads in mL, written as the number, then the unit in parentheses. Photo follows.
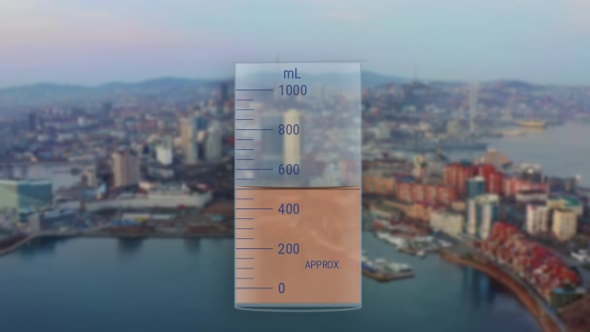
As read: 500 (mL)
